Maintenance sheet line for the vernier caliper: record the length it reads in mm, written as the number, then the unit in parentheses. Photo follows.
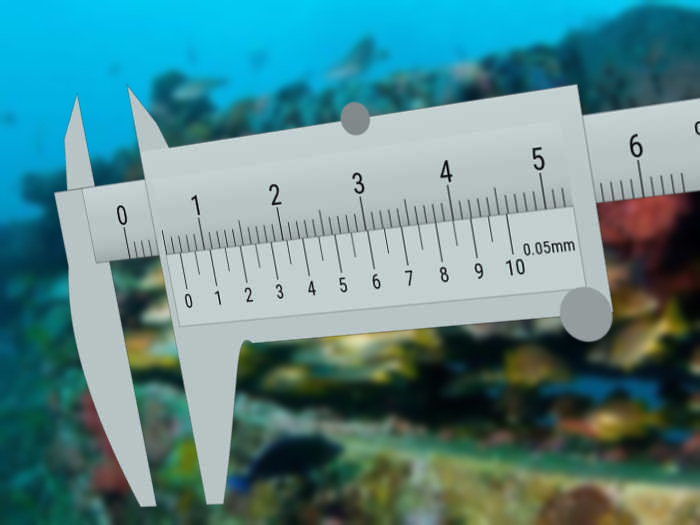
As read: 6.8 (mm)
